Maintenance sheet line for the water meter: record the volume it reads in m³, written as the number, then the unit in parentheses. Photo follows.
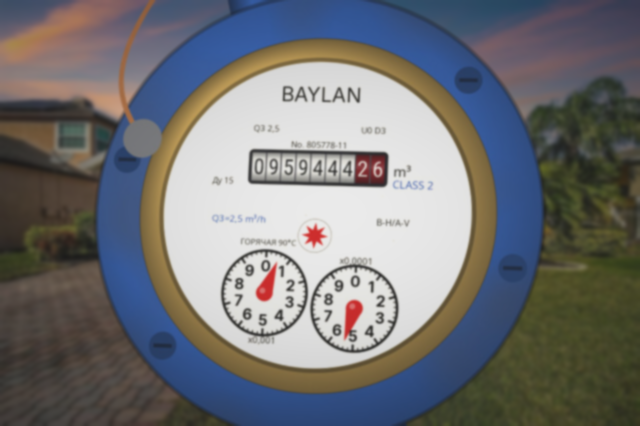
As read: 959444.2605 (m³)
